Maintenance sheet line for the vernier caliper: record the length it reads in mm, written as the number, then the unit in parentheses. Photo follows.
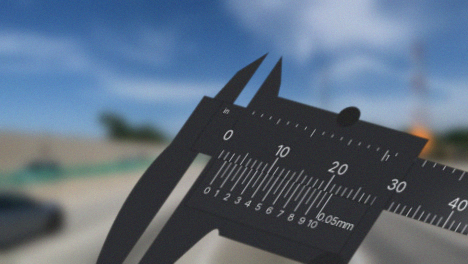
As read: 2.5 (mm)
